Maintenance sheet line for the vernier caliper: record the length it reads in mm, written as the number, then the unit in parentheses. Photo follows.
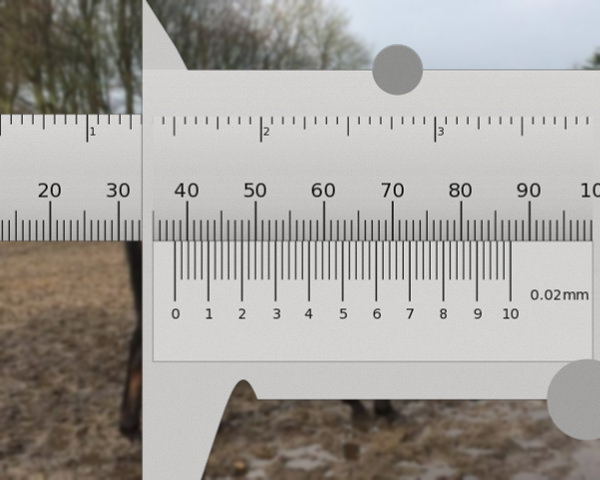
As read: 38.2 (mm)
